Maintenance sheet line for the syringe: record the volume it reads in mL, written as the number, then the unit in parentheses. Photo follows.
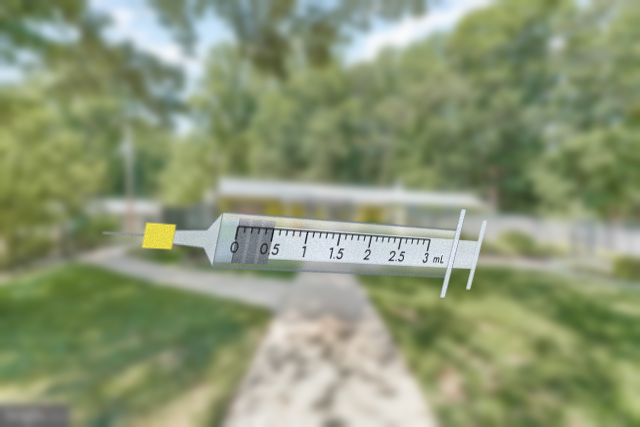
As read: 0 (mL)
